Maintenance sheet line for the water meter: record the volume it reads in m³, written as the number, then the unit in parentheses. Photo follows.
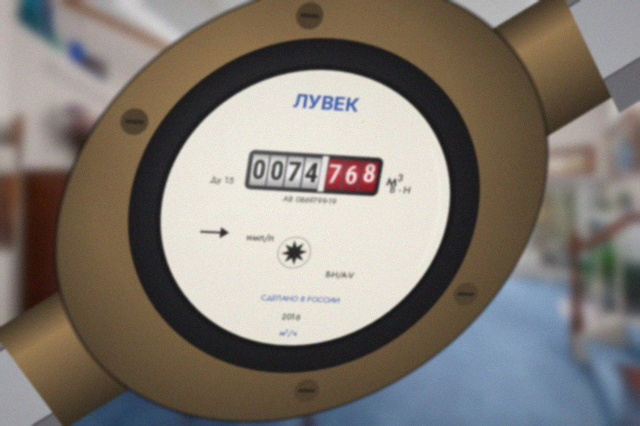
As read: 74.768 (m³)
